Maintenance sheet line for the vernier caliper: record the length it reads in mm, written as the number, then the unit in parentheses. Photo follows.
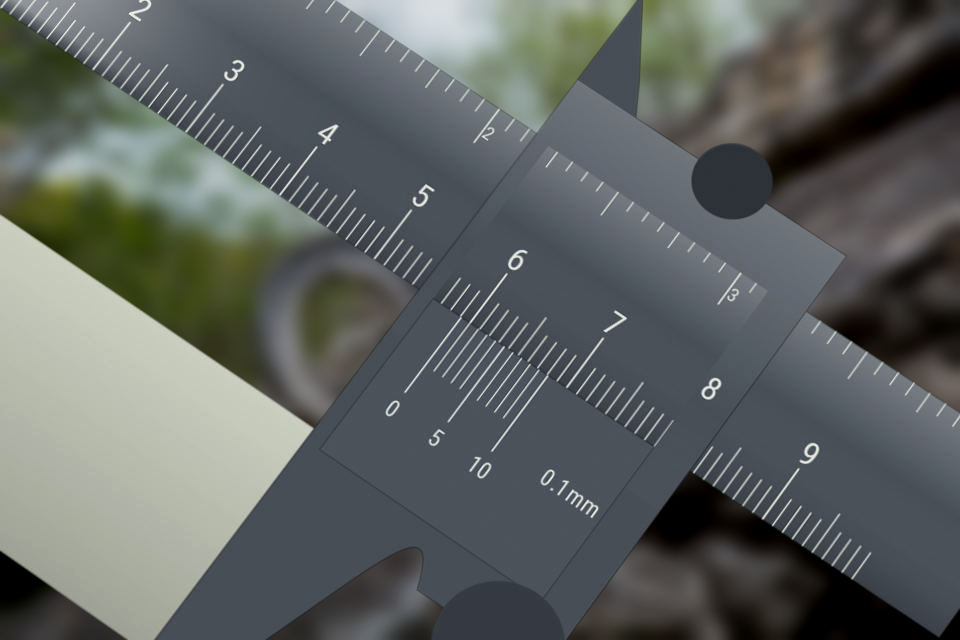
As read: 59.1 (mm)
